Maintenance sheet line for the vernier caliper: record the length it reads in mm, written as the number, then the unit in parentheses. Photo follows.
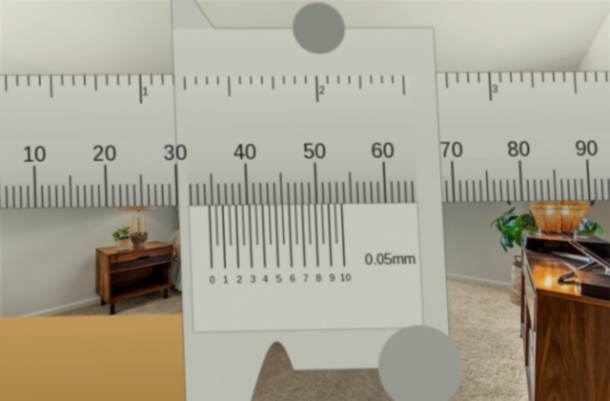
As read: 34.6 (mm)
